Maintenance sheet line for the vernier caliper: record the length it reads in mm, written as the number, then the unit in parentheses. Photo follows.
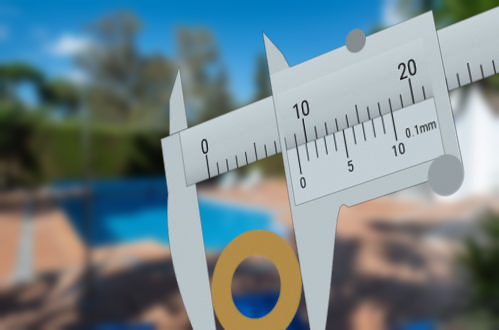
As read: 9.0 (mm)
